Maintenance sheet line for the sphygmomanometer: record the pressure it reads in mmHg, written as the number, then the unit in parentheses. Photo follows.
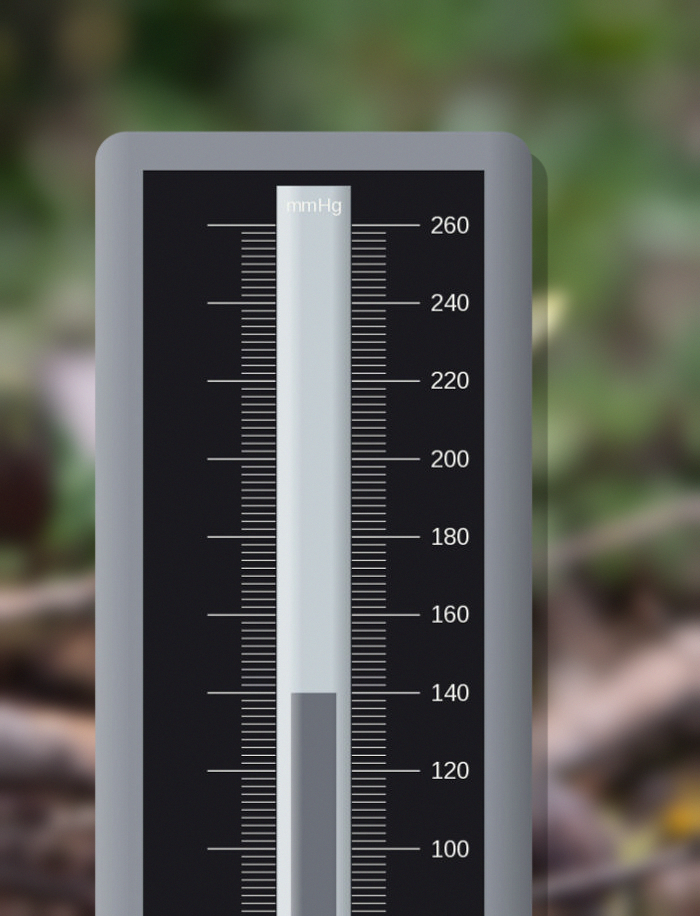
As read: 140 (mmHg)
